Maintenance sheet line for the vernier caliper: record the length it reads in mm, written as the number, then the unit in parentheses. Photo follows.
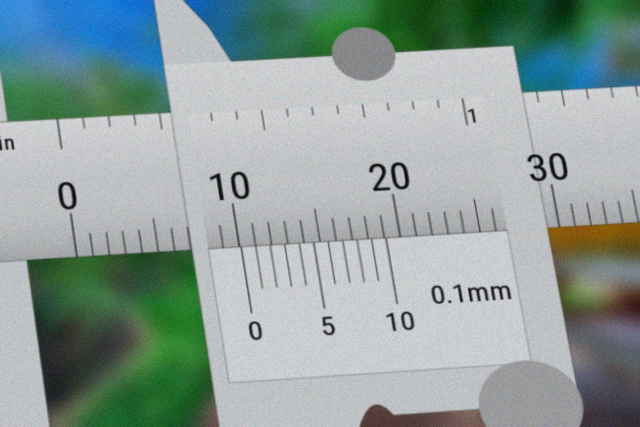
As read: 10.1 (mm)
